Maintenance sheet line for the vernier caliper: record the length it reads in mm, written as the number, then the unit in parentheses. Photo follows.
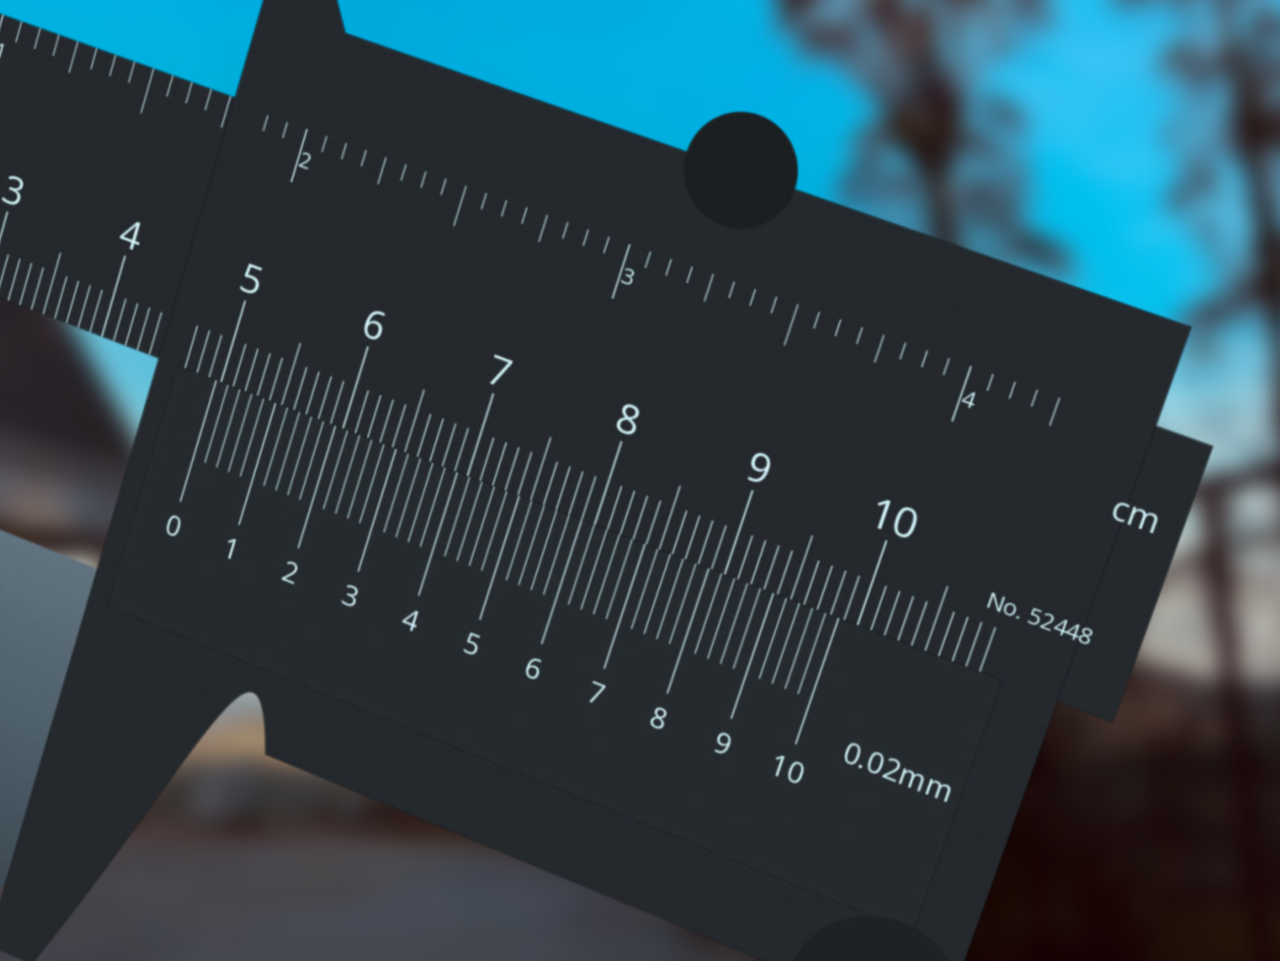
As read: 49.6 (mm)
